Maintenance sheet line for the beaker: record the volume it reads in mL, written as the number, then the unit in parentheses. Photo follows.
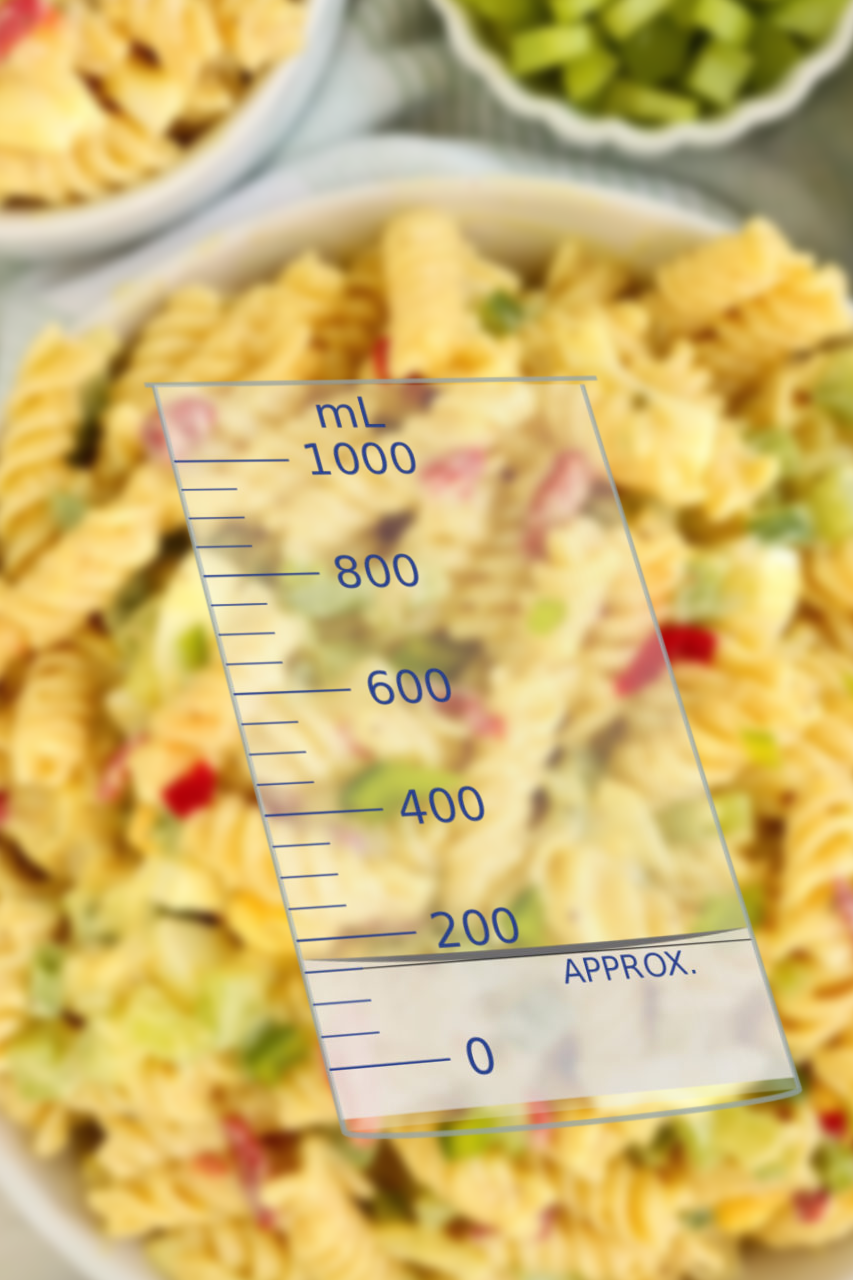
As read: 150 (mL)
